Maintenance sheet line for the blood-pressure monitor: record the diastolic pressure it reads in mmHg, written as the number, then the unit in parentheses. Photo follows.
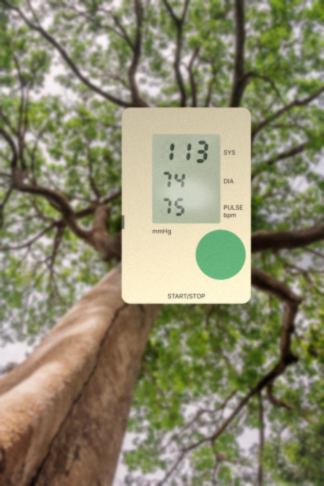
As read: 74 (mmHg)
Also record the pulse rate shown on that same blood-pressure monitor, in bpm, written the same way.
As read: 75 (bpm)
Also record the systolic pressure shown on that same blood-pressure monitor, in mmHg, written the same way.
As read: 113 (mmHg)
